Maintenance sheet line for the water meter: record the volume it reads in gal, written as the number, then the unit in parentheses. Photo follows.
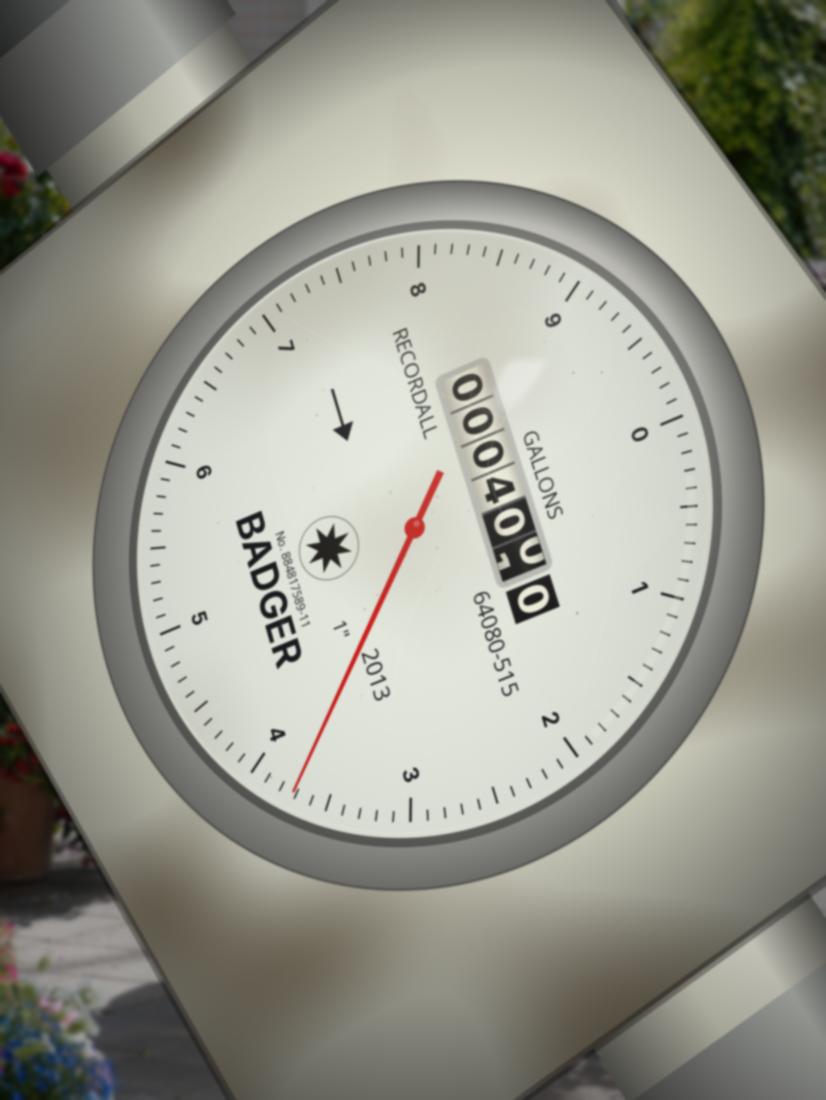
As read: 4003.7 (gal)
